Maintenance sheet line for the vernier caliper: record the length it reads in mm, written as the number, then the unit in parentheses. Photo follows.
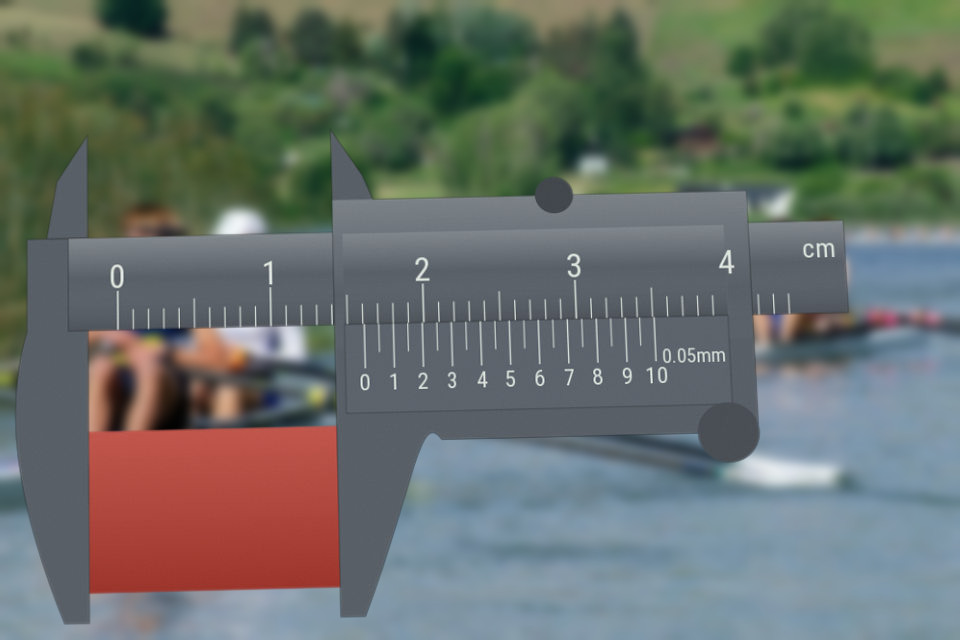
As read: 16.1 (mm)
